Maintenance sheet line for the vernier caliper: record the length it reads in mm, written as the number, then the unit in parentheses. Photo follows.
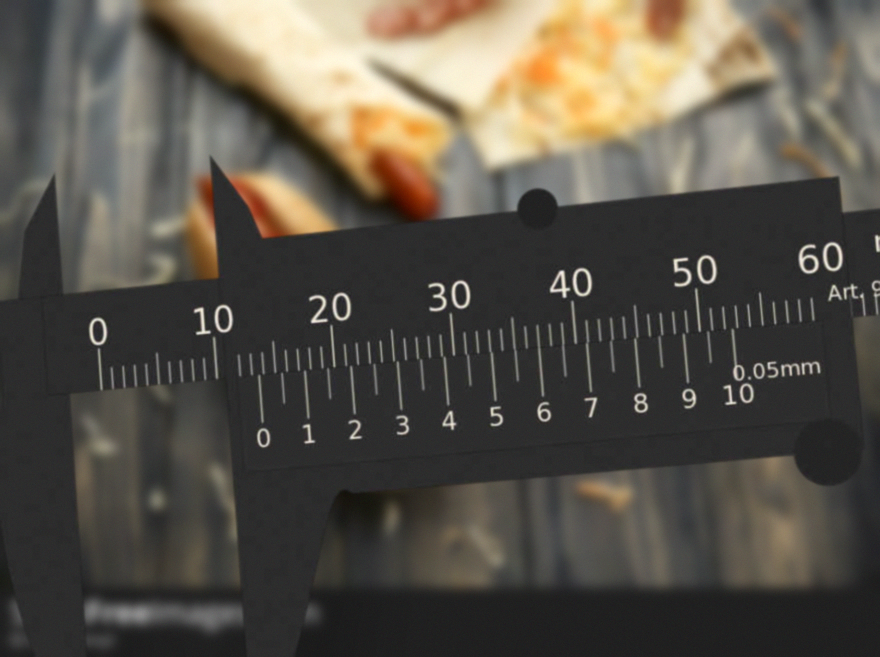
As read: 13.6 (mm)
